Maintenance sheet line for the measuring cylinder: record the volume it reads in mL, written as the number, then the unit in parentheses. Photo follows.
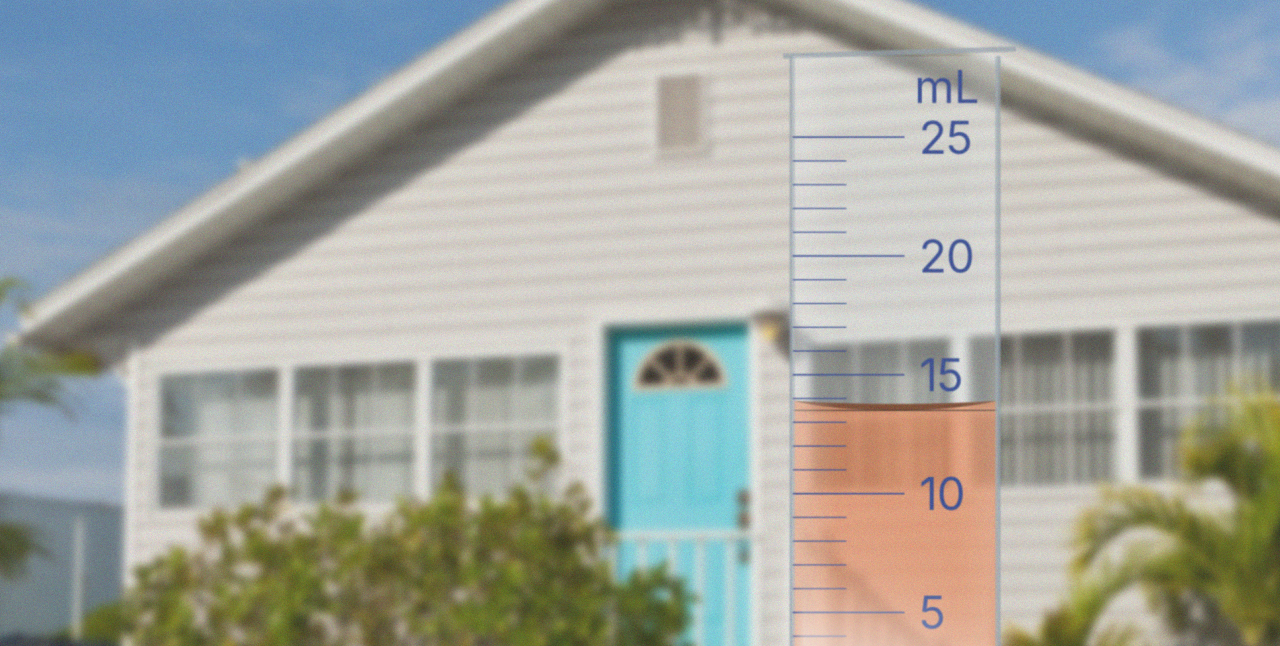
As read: 13.5 (mL)
